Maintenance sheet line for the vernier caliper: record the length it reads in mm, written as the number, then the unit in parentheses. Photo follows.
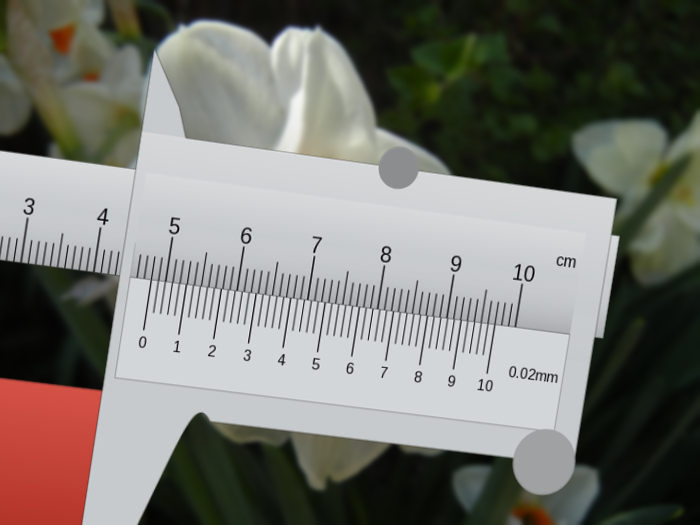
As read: 48.0 (mm)
